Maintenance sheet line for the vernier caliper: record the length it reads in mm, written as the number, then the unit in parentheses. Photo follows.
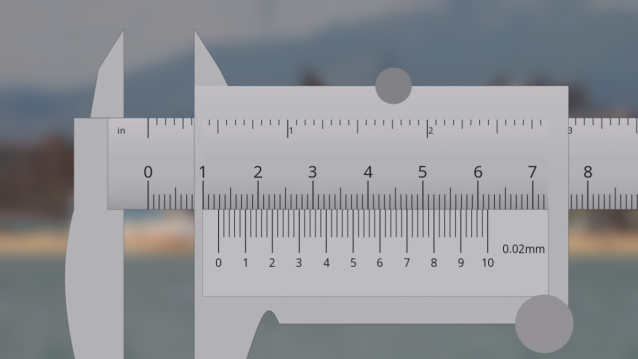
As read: 12.8 (mm)
